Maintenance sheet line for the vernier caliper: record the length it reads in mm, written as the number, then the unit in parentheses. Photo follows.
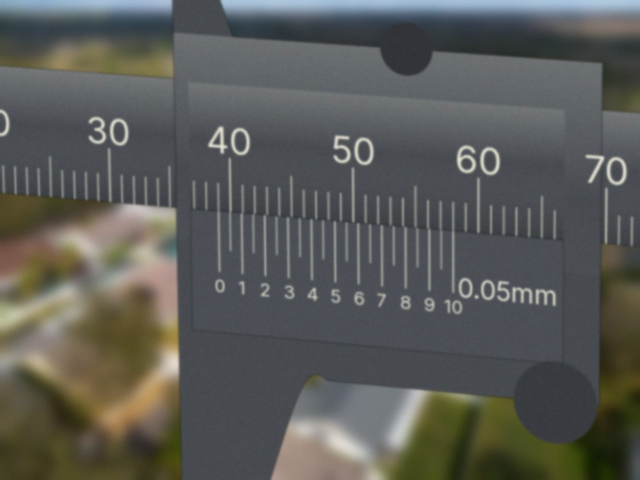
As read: 39.0 (mm)
